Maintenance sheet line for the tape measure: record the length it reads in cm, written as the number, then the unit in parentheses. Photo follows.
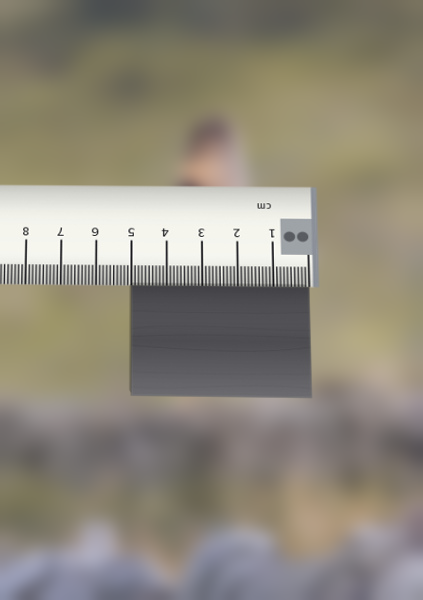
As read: 5 (cm)
